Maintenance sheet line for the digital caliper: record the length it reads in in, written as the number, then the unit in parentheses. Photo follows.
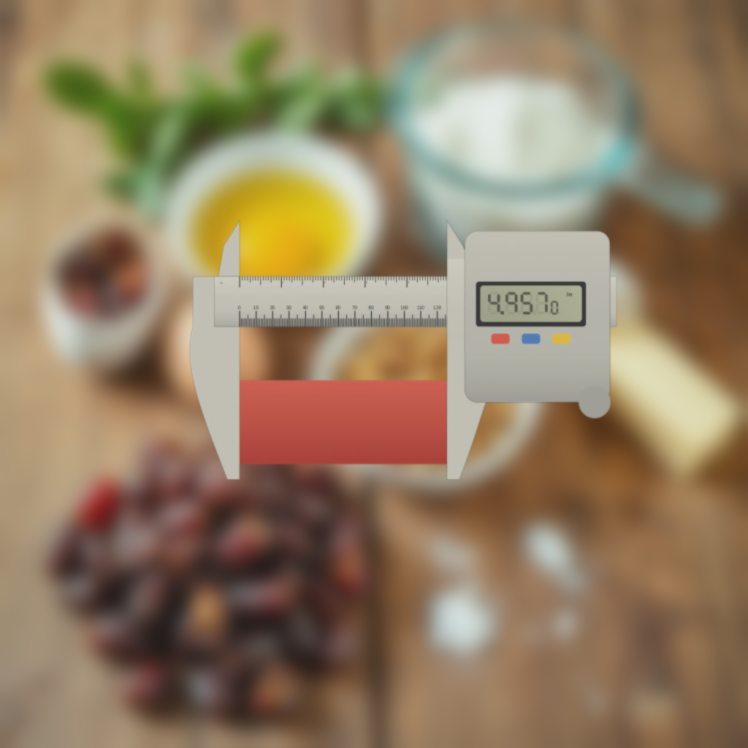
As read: 4.9570 (in)
